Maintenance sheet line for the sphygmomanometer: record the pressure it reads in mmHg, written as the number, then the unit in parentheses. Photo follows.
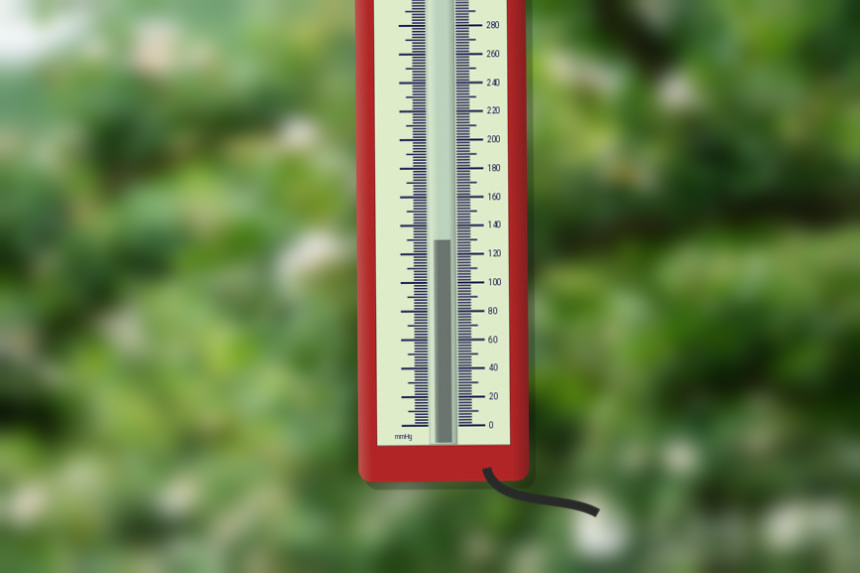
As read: 130 (mmHg)
